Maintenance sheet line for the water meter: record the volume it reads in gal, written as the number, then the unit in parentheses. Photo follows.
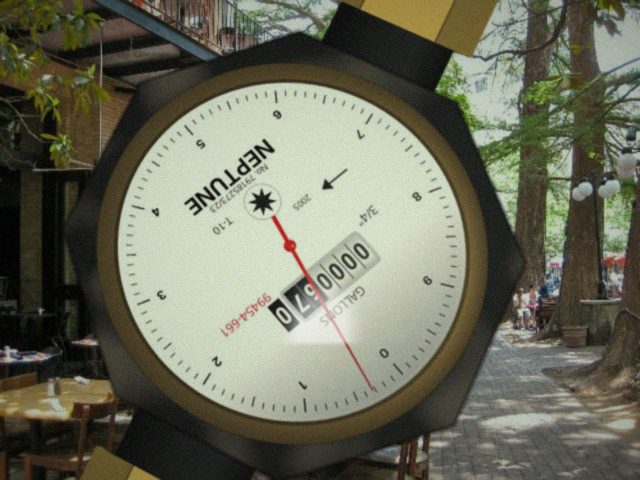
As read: 670.3 (gal)
